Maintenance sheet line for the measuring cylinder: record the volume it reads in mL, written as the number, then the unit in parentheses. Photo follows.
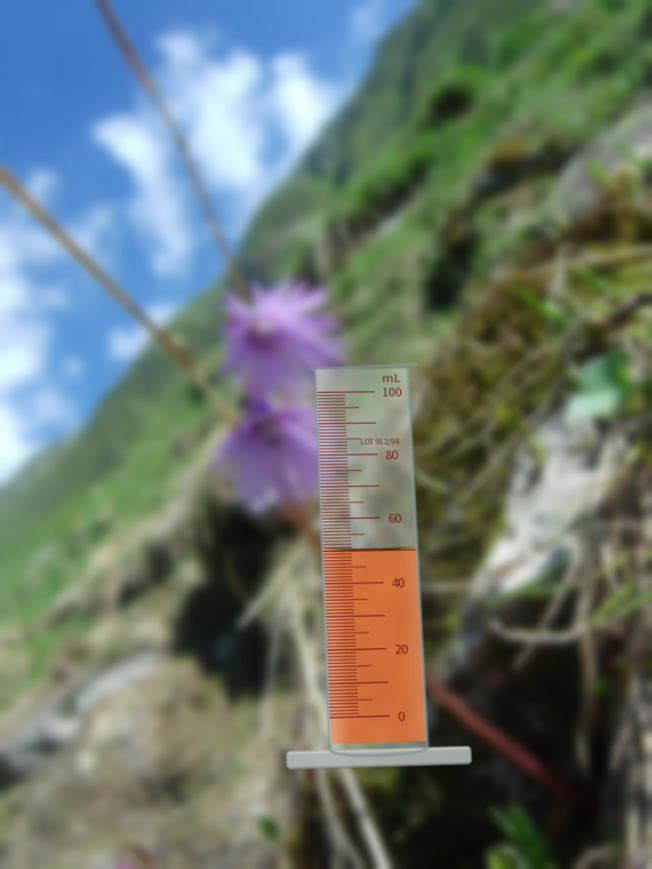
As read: 50 (mL)
